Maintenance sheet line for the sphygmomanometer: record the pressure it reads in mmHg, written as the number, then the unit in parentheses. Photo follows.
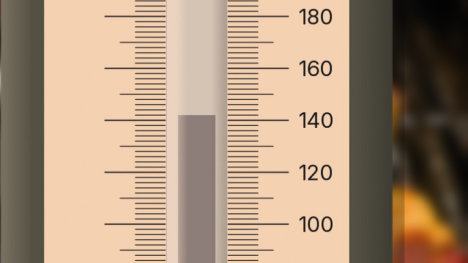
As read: 142 (mmHg)
